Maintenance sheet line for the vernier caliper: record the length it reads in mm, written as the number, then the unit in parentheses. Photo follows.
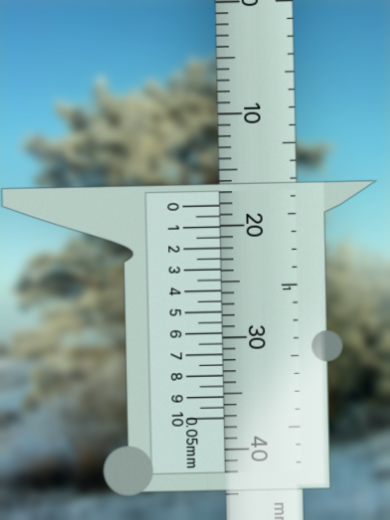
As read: 18.2 (mm)
